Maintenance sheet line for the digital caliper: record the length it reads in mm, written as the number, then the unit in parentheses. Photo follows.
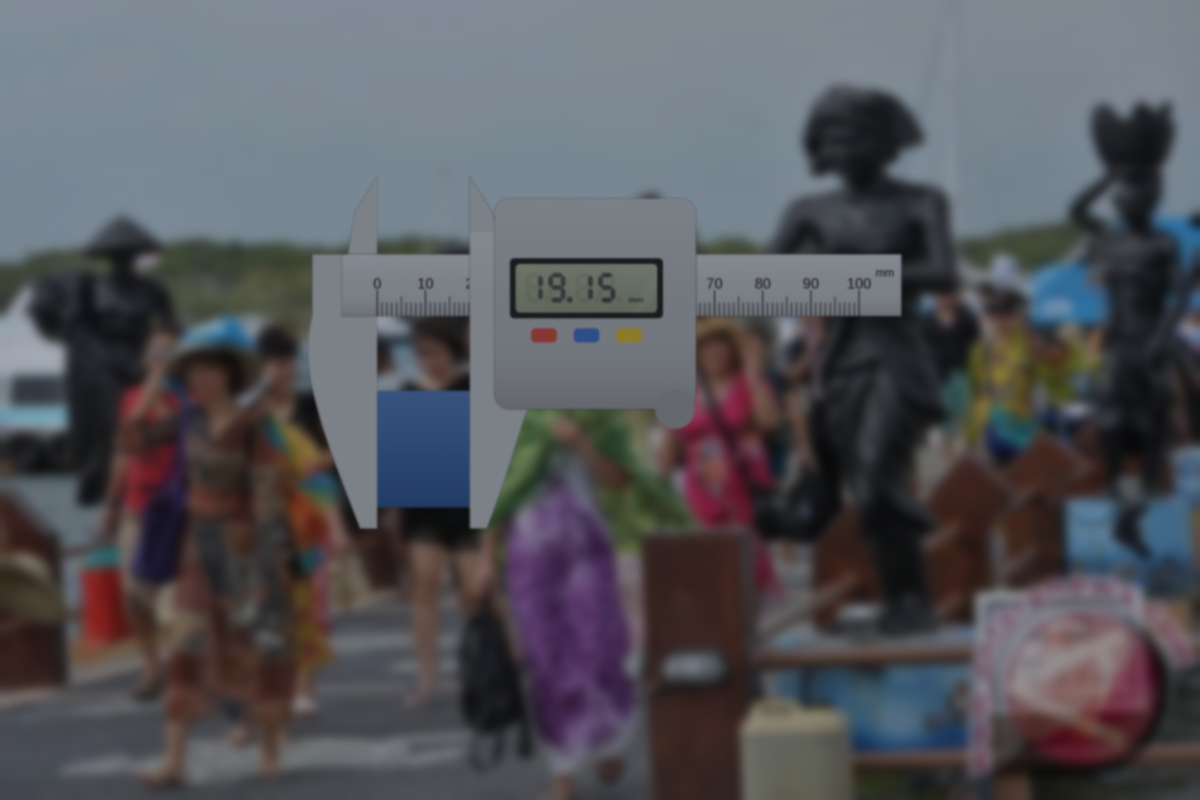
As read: 19.15 (mm)
